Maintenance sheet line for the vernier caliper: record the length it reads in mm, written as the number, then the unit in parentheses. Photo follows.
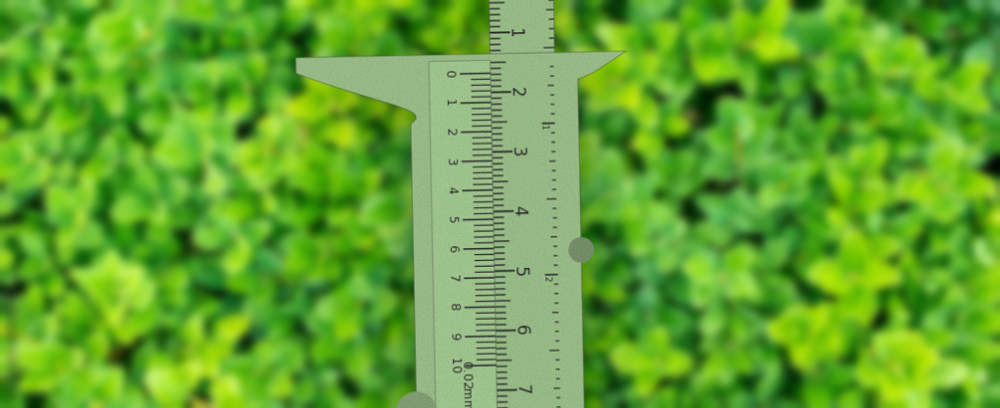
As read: 16.8 (mm)
